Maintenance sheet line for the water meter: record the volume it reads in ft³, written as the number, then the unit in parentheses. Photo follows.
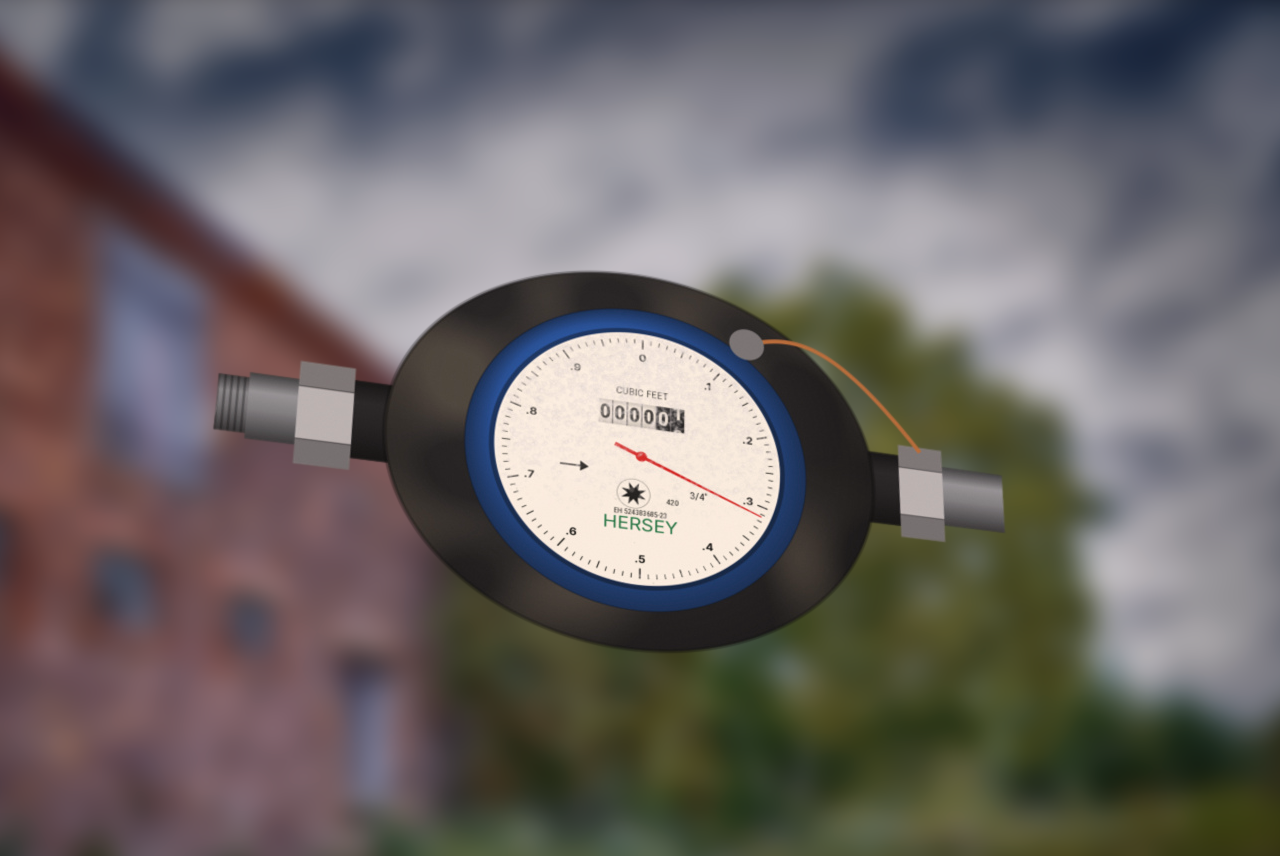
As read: 1.31 (ft³)
